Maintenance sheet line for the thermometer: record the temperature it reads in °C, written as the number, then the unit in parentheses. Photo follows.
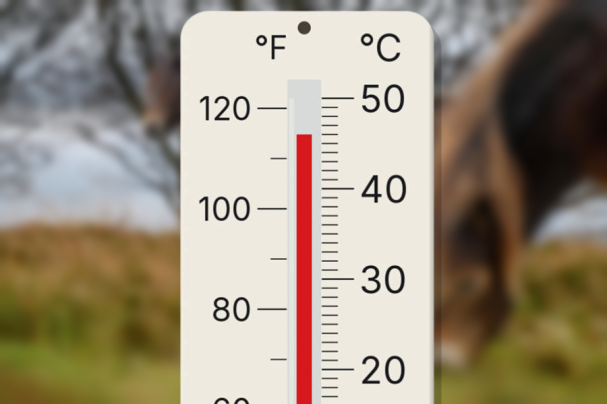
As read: 46 (°C)
